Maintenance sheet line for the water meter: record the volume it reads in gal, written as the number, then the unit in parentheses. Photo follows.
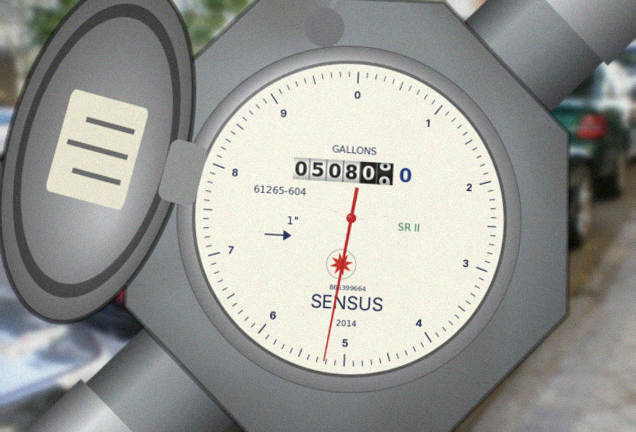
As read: 508085.2 (gal)
